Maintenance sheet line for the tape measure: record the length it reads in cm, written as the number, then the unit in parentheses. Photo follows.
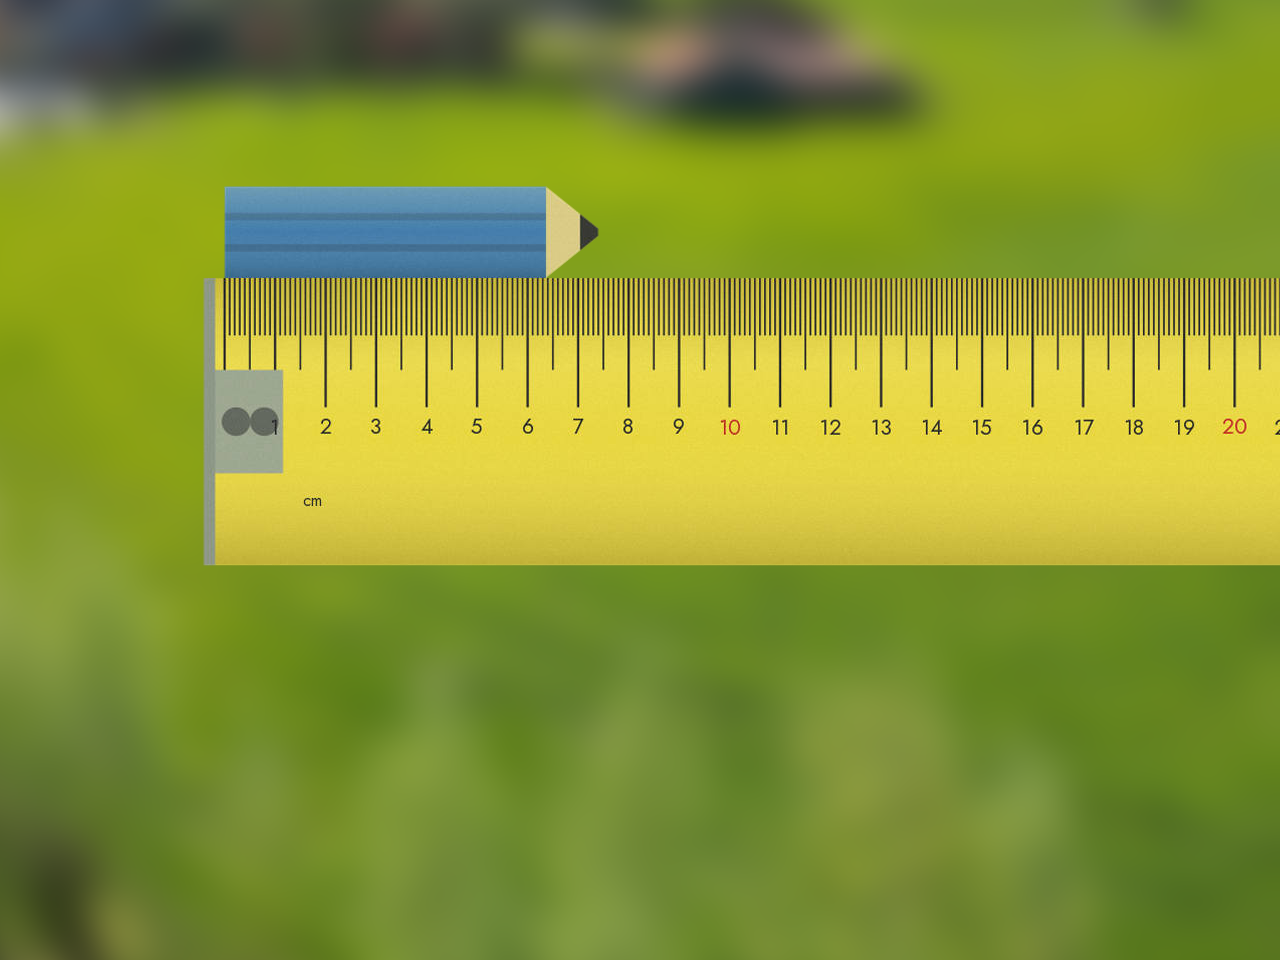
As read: 7.4 (cm)
